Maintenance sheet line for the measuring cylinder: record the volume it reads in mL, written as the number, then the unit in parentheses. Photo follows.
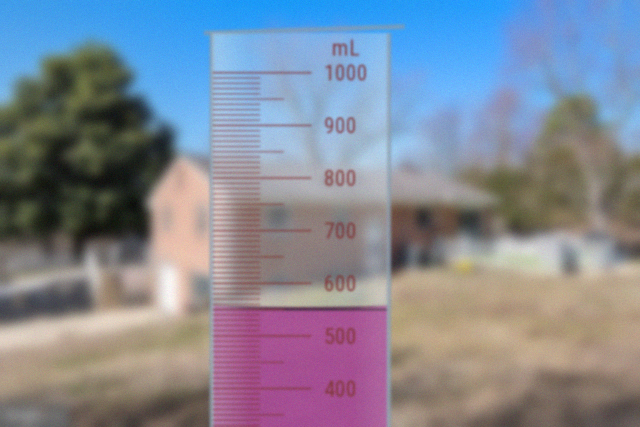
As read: 550 (mL)
